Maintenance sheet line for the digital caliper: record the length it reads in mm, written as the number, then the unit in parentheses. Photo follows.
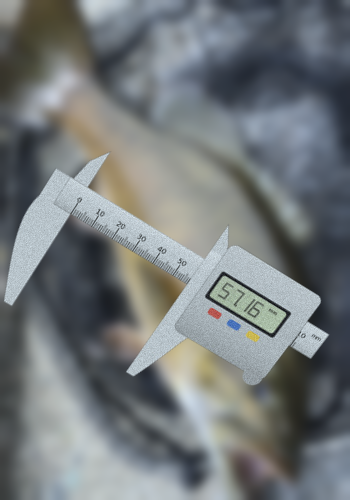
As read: 57.16 (mm)
